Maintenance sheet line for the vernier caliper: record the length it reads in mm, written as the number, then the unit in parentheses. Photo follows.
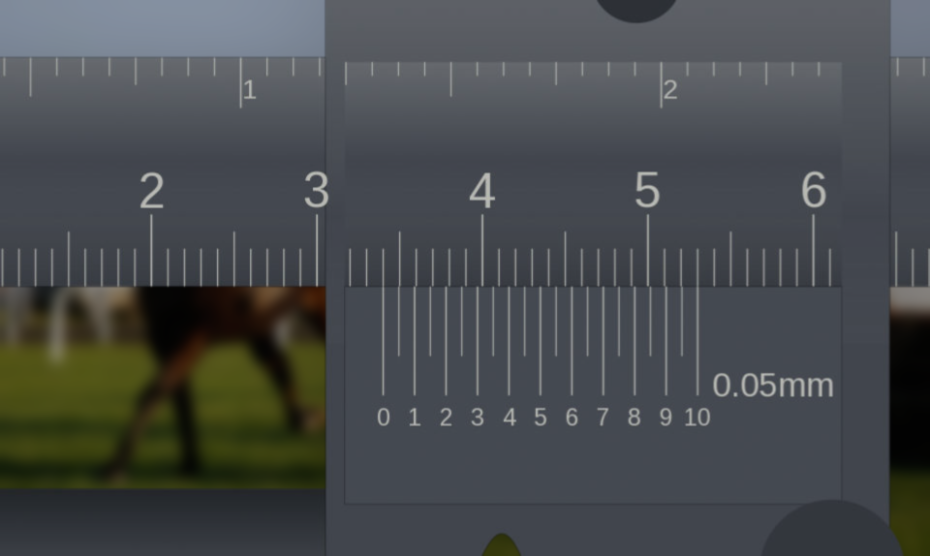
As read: 34.0 (mm)
